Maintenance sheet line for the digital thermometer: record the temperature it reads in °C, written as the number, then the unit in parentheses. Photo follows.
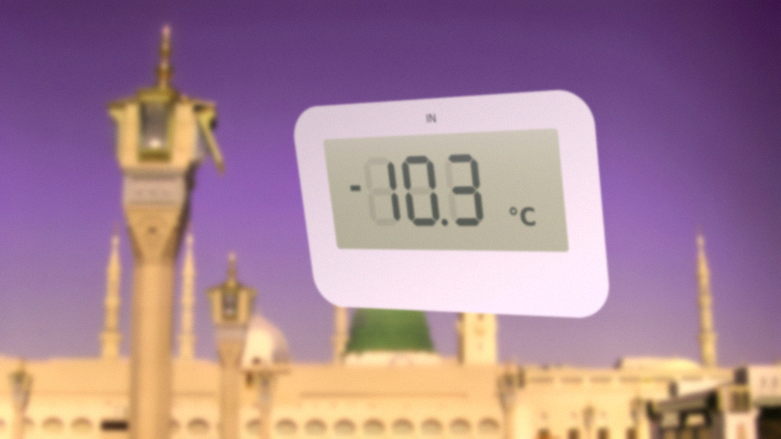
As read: -10.3 (°C)
